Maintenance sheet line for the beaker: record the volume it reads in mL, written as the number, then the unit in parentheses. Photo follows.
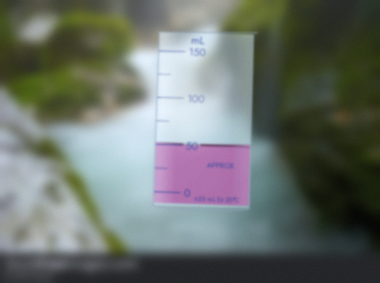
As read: 50 (mL)
